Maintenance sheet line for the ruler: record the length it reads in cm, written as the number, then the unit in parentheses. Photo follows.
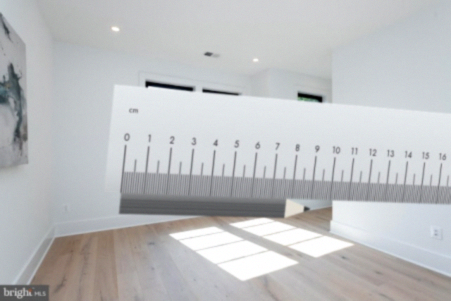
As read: 9 (cm)
